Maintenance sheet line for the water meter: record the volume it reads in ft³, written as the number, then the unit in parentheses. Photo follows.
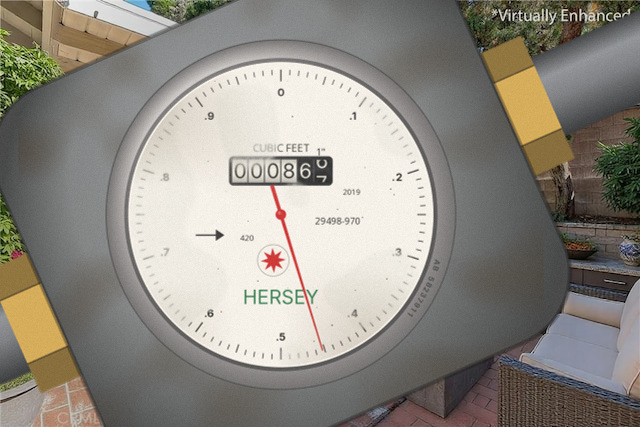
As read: 866.45 (ft³)
